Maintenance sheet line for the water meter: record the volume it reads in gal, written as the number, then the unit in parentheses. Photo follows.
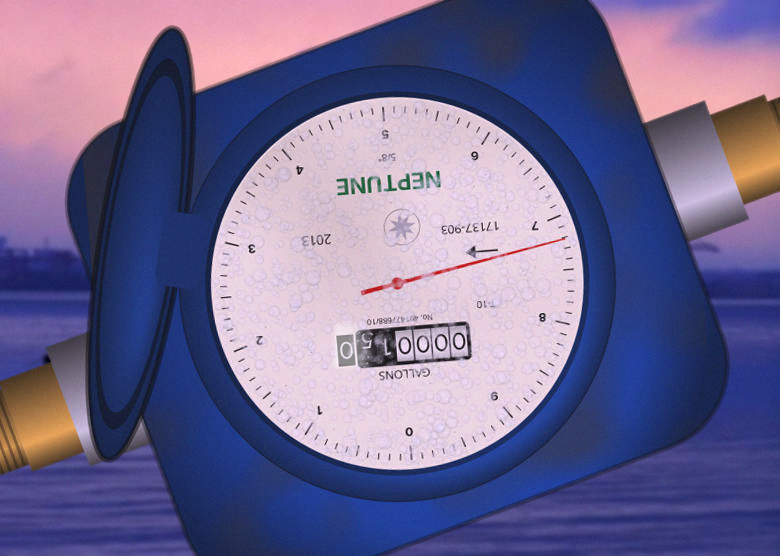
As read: 147.2 (gal)
